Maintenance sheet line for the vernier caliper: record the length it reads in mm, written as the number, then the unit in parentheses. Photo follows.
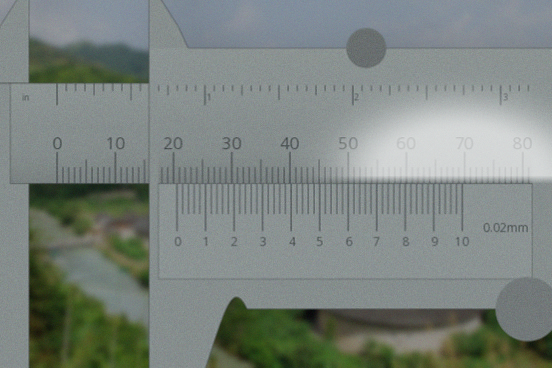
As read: 20.6 (mm)
